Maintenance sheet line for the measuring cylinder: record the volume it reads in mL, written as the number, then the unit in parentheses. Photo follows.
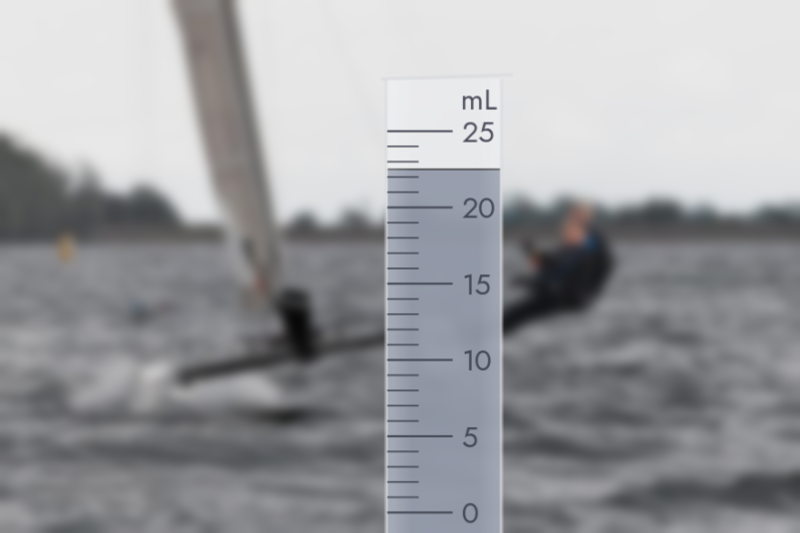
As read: 22.5 (mL)
